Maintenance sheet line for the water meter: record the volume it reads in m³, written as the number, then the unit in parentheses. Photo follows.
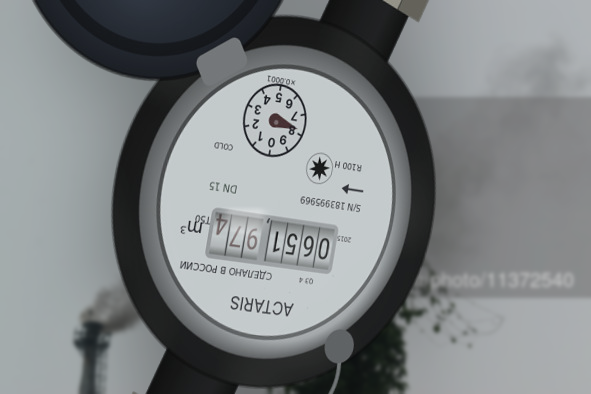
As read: 651.9737 (m³)
